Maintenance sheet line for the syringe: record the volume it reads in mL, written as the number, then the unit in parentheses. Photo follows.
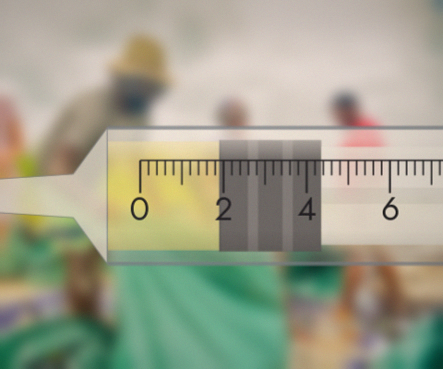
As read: 1.9 (mL)
